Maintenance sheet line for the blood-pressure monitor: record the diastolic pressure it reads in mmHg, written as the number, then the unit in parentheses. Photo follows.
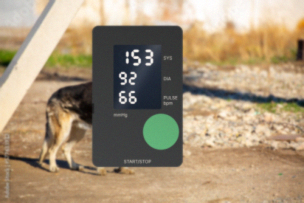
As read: 92 (mmHg)
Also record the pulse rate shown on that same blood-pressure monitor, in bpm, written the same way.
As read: 66 (bpm)
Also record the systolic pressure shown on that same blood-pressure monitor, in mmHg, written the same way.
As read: 153 (mmHg)
